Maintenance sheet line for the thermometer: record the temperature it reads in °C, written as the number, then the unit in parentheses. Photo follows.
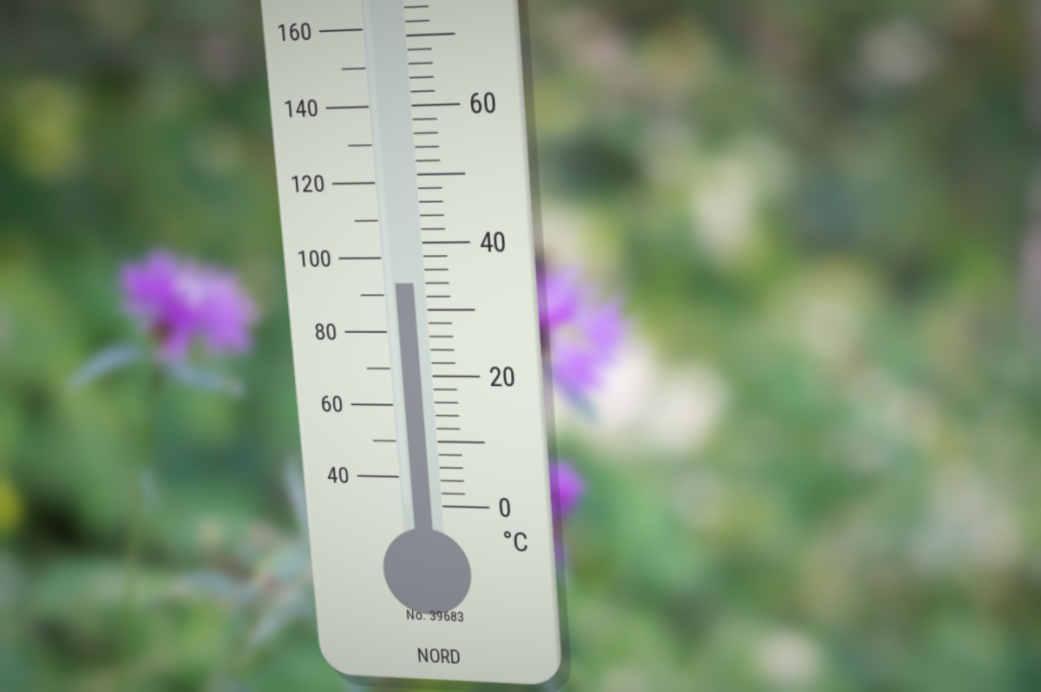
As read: 34 (°C)
